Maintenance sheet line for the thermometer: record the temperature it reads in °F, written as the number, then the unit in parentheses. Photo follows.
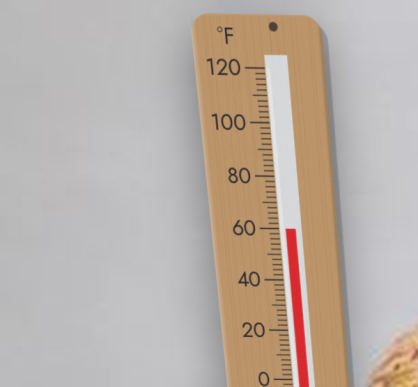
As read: 60 (°F)
